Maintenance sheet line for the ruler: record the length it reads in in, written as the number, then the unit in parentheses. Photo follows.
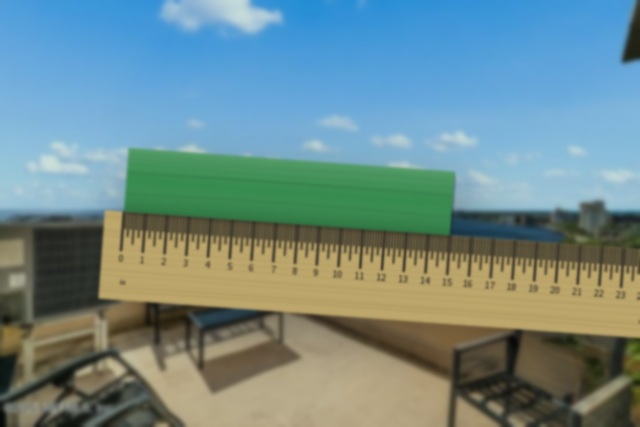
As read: 15 (in)
